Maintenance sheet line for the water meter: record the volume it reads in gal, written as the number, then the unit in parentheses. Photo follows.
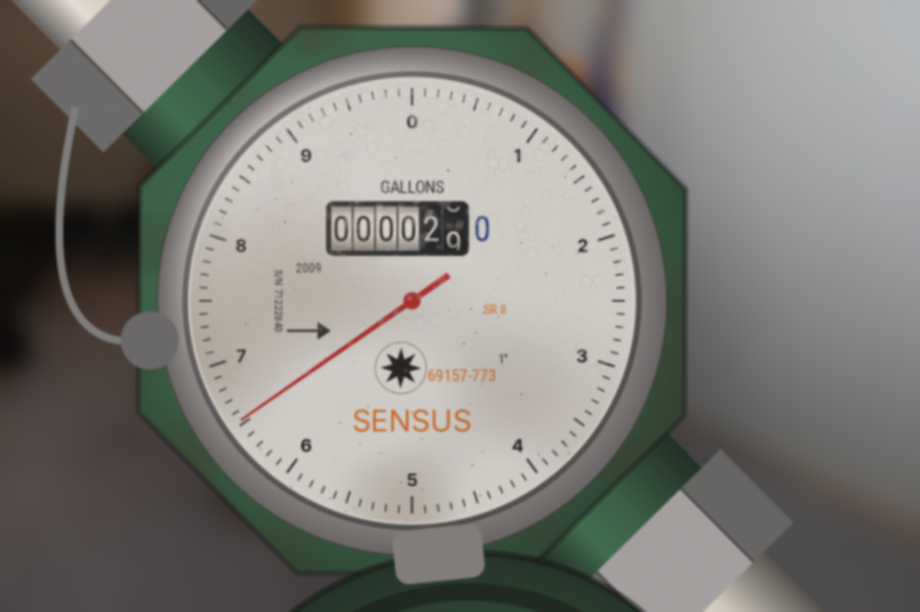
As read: 286.5 (gal)
